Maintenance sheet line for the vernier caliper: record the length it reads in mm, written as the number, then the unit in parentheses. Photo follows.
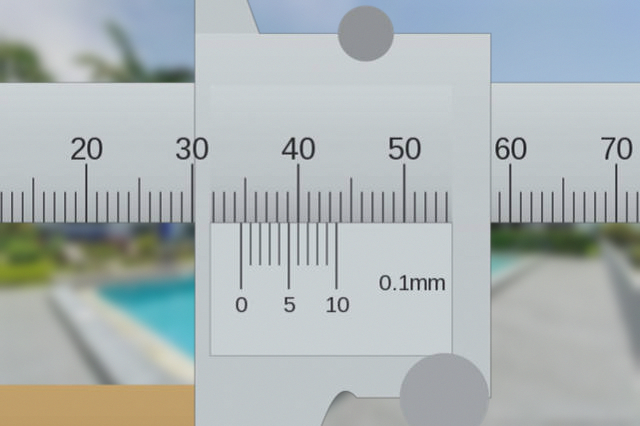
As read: 34.6 (mm)
